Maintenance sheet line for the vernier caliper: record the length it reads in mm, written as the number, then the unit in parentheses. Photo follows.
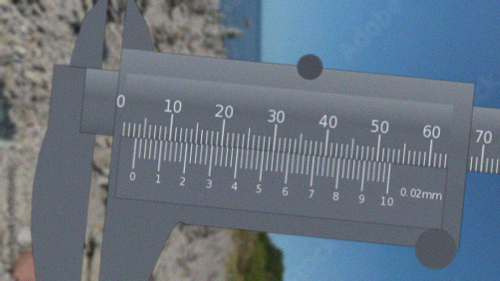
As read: 3.5 (mm)
